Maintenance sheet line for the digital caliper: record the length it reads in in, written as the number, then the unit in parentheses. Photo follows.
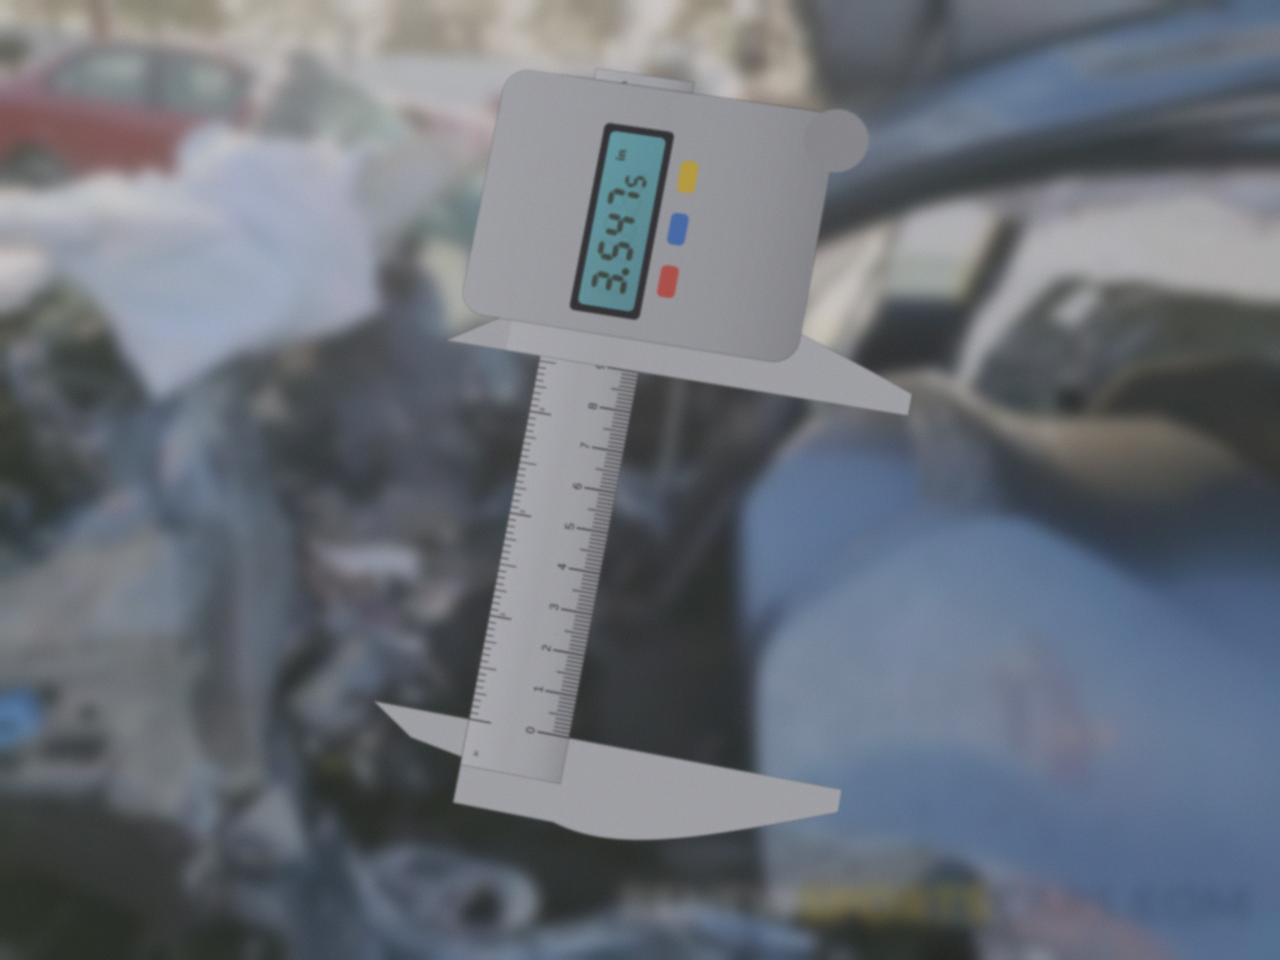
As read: 3.5475 (in)
